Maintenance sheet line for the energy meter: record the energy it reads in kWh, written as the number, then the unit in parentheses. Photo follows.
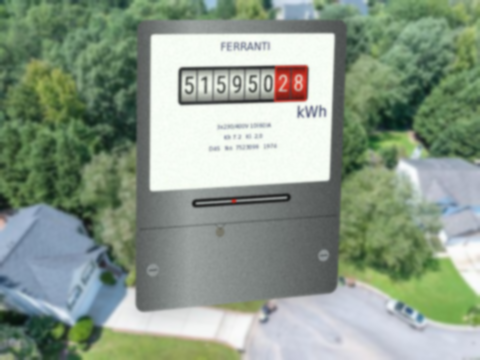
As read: 515950.28 (kWh)
